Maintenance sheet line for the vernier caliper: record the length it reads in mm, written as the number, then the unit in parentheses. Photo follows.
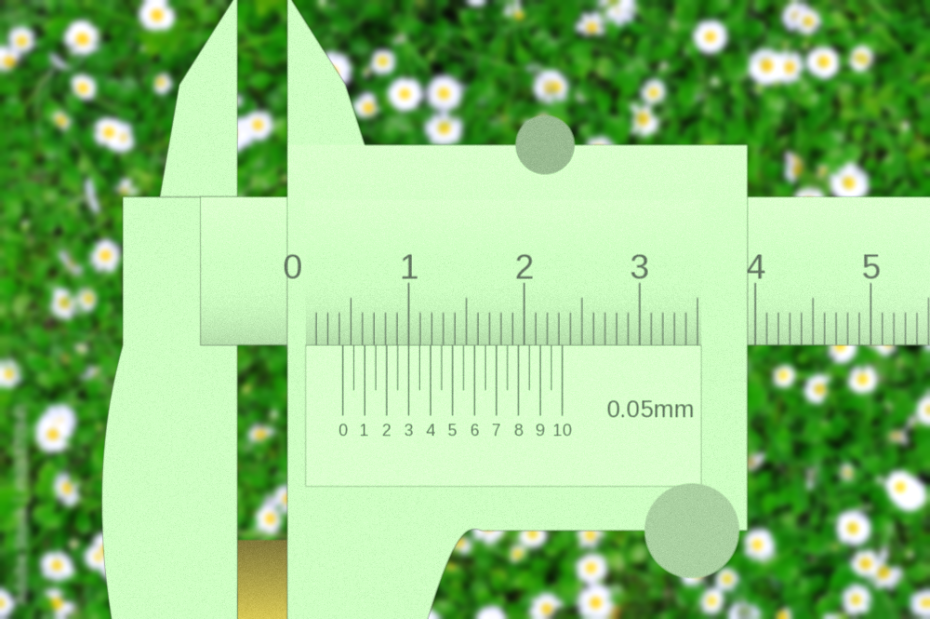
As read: 4.3 (mm)
